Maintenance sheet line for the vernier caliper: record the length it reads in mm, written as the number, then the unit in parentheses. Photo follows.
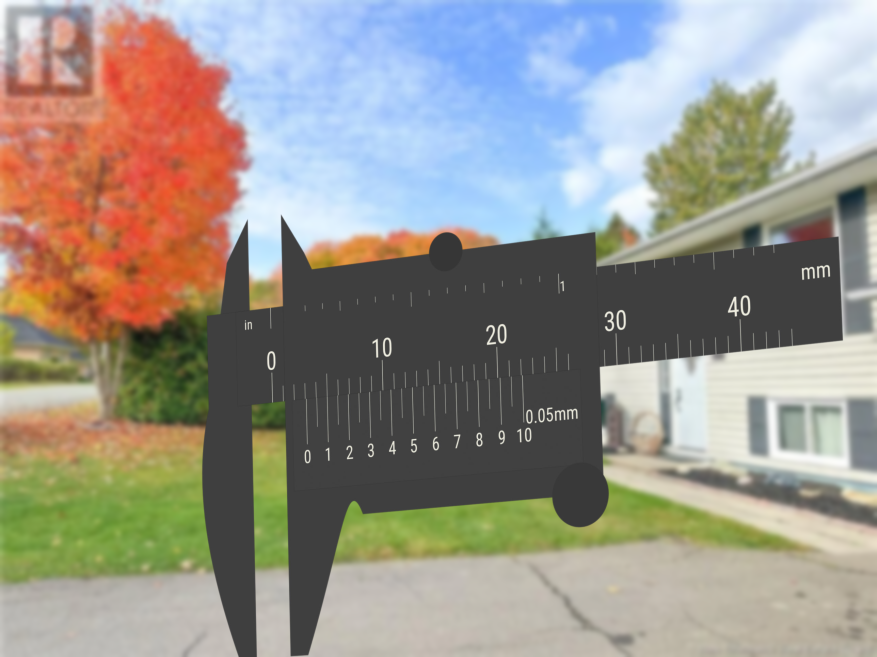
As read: 3.1 (mm)
